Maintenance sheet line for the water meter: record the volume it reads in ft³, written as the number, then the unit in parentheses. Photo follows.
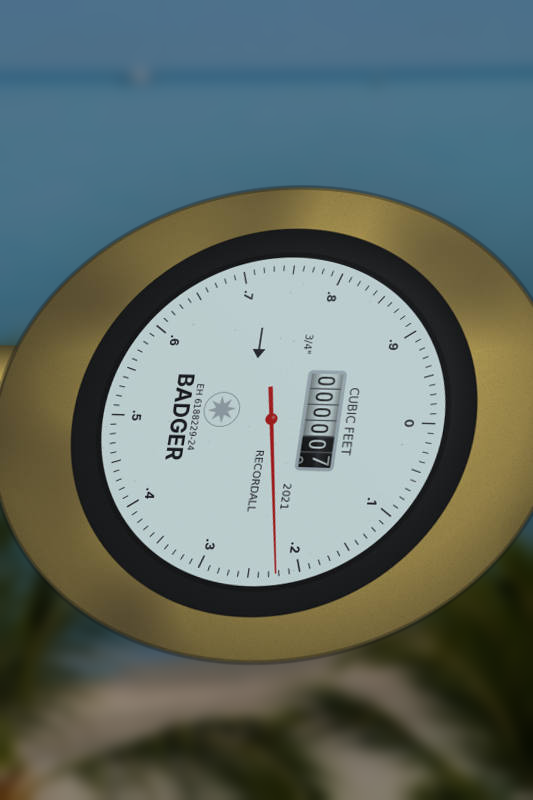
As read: 7.22 (ft³)
